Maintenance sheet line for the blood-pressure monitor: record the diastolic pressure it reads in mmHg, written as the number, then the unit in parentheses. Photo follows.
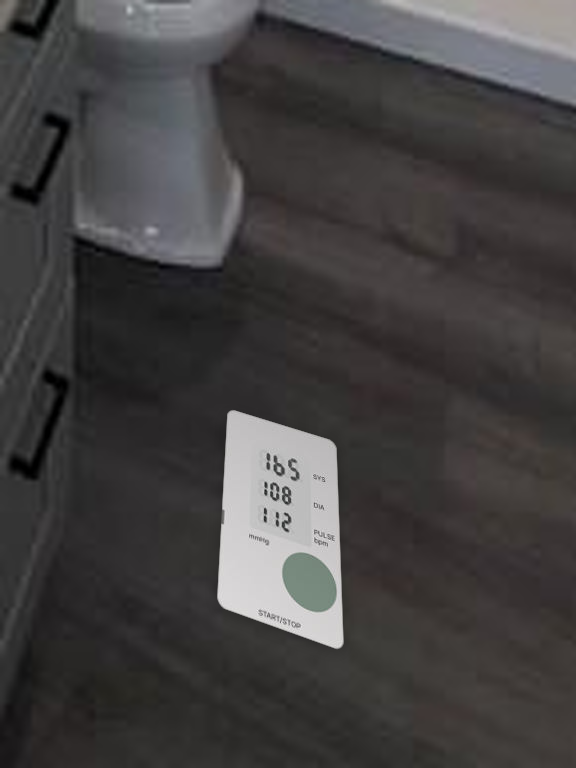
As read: 108 (mmHg)
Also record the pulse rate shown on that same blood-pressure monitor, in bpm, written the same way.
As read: 112 (bpm)
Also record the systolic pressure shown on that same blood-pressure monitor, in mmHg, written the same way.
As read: 165 (mmHg)
